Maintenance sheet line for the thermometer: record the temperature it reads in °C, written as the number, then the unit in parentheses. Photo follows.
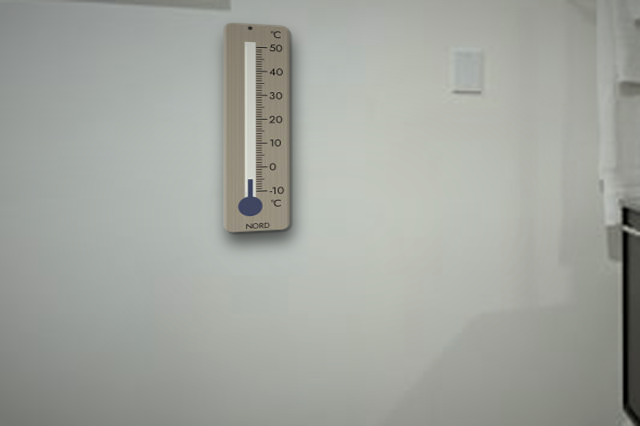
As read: -5 (°C)
